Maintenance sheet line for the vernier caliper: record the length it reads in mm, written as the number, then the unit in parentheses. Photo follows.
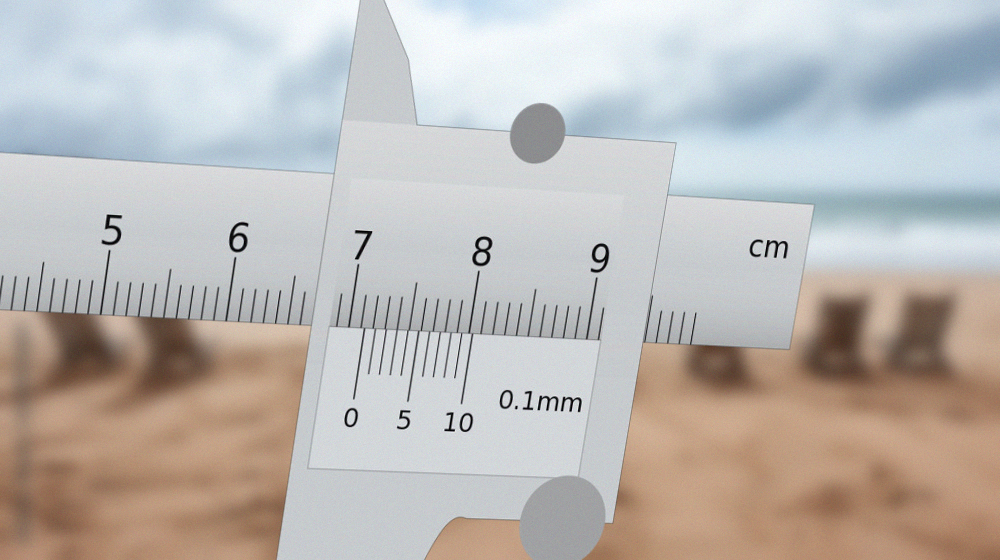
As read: 71.3 (mm)
